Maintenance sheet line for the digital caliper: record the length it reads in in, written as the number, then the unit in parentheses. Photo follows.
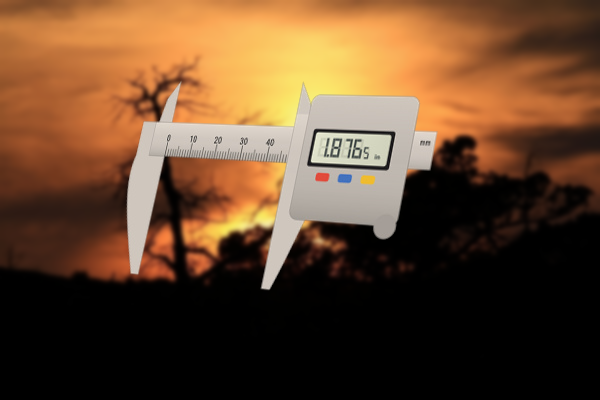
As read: 1.8765 (in)
